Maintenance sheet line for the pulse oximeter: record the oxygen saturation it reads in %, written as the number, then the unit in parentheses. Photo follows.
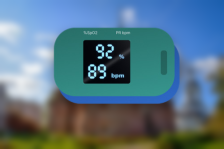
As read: 92 (%)
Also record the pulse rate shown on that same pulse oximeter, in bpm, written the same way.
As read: 89 (bpm)
